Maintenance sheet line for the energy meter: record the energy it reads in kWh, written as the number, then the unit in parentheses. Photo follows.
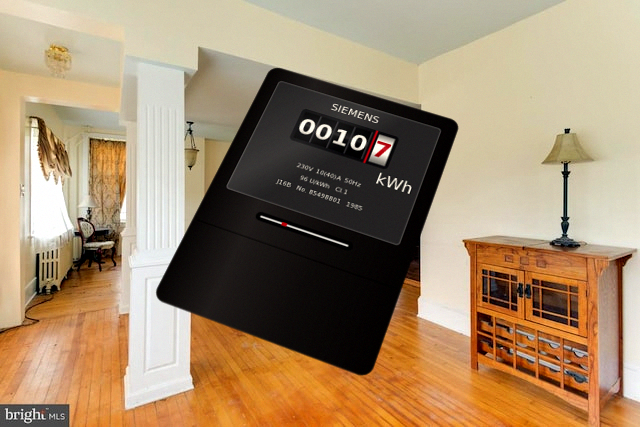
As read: 10.7 (kWh)
